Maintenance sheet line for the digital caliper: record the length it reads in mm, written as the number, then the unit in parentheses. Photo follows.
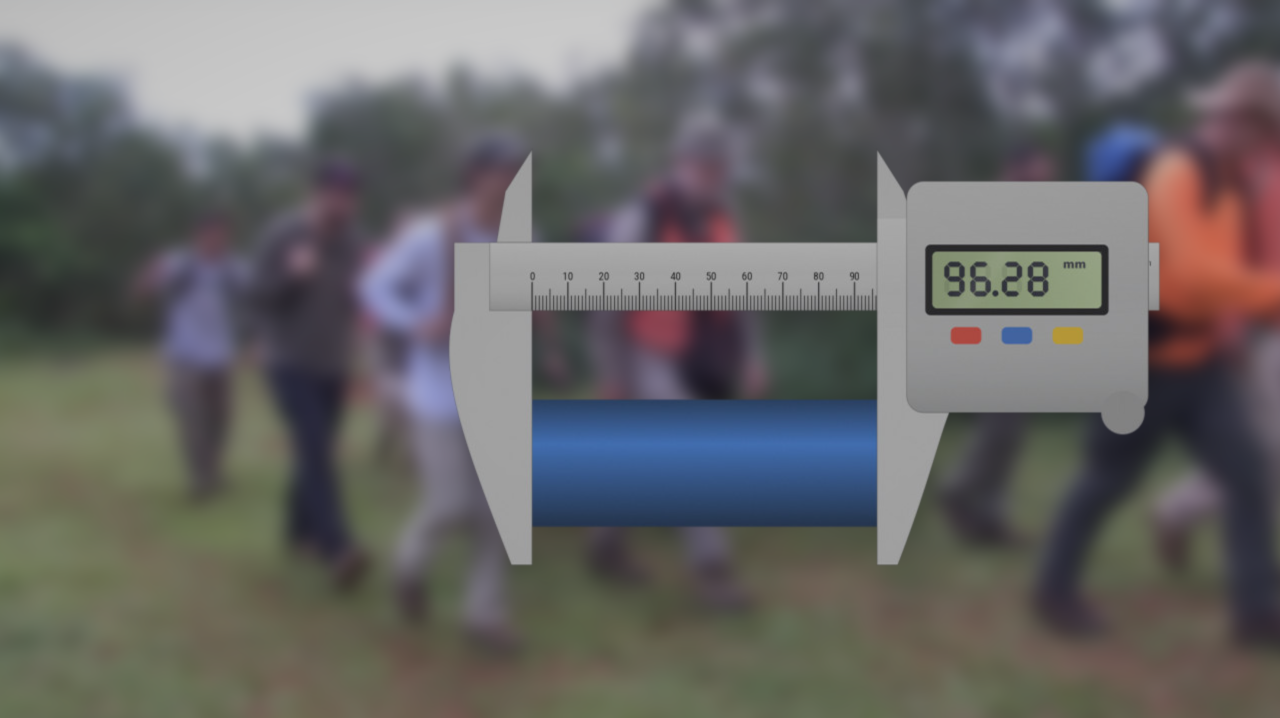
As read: 96.28 (mm)
